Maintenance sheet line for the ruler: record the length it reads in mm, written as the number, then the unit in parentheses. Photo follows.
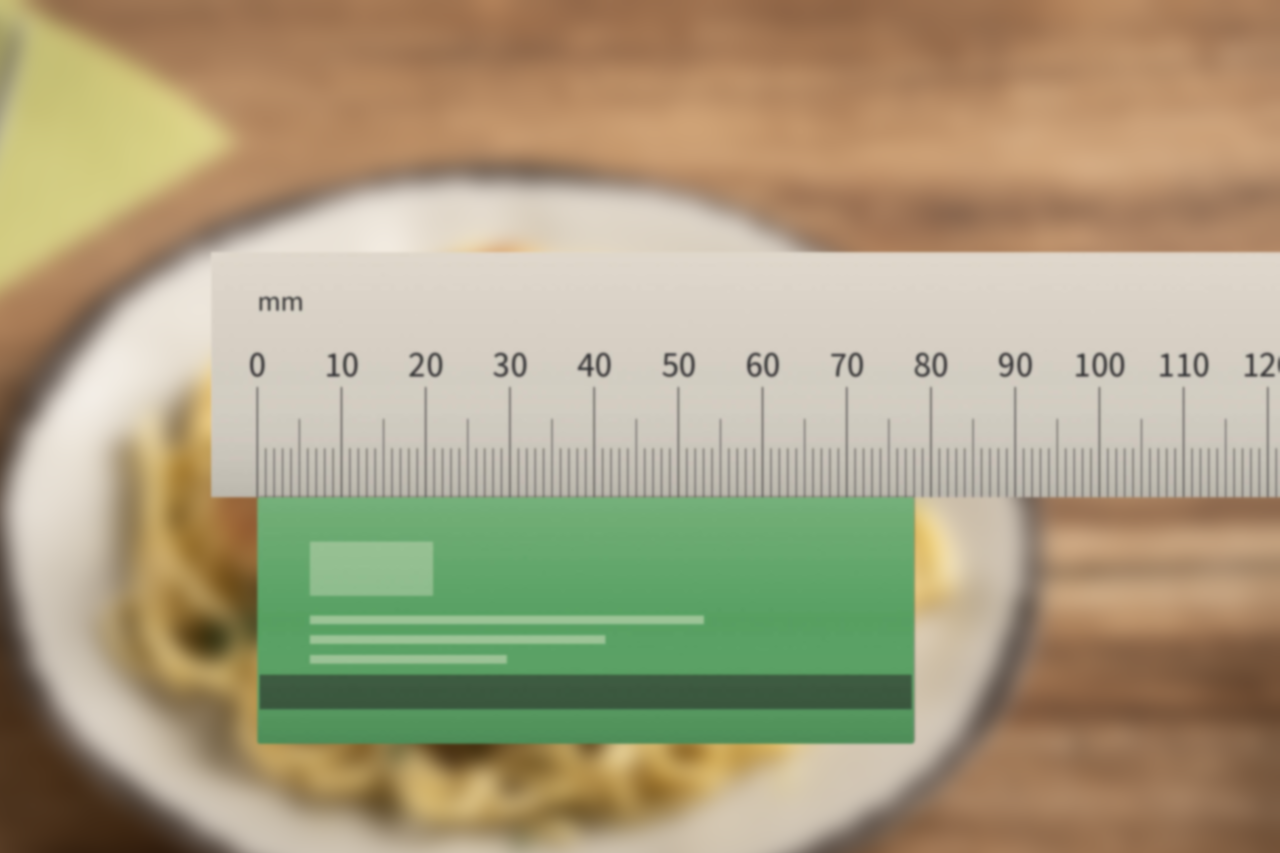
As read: 78 (mm)
